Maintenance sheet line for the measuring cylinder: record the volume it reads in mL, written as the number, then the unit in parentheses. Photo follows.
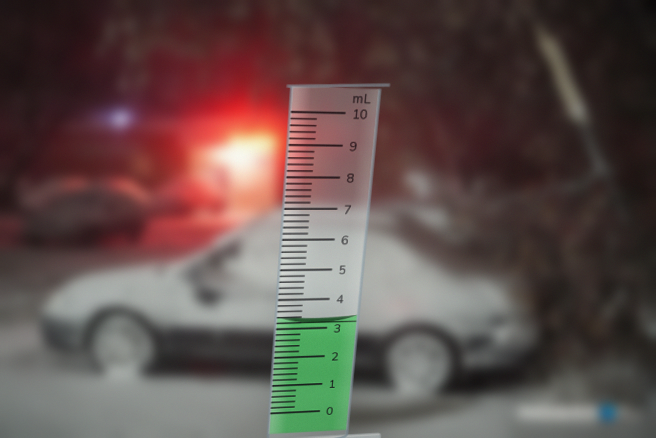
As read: 3.2 (mL)
